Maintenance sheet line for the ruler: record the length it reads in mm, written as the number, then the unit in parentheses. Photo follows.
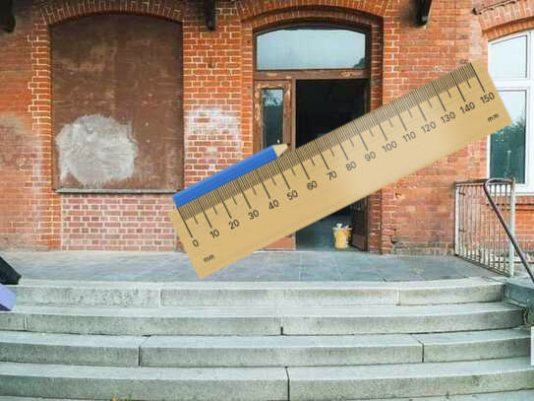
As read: 60 (mm)
